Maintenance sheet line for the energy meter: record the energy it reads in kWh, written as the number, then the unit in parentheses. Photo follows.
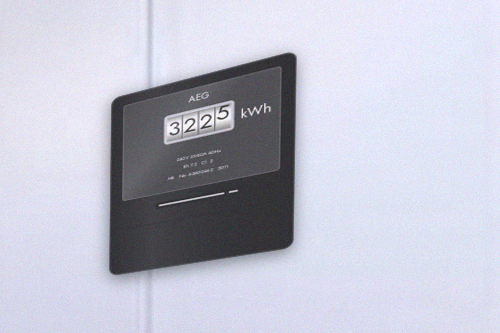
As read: 3225 (kWh)
